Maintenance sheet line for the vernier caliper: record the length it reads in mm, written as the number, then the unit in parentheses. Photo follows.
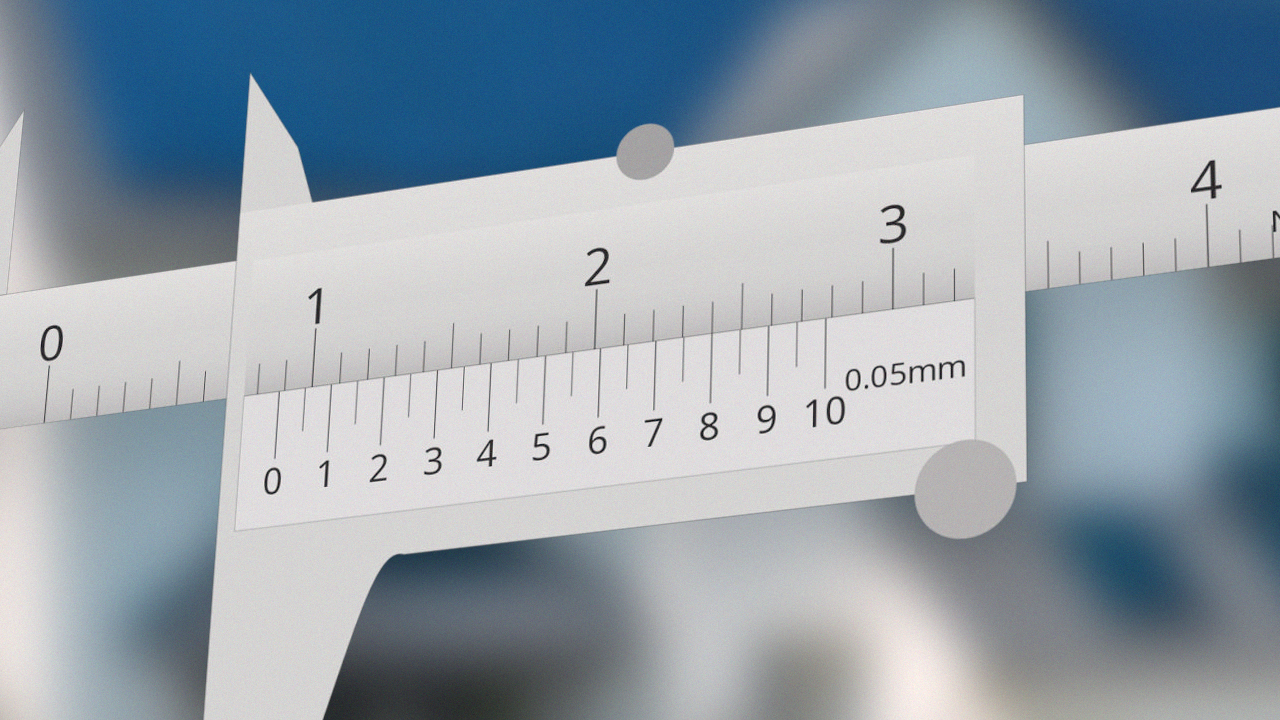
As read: 8.80 (mm)
